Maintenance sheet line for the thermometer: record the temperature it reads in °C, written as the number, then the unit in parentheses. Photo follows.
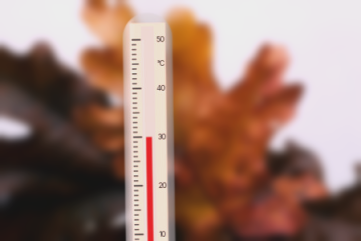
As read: 30 (°C)
